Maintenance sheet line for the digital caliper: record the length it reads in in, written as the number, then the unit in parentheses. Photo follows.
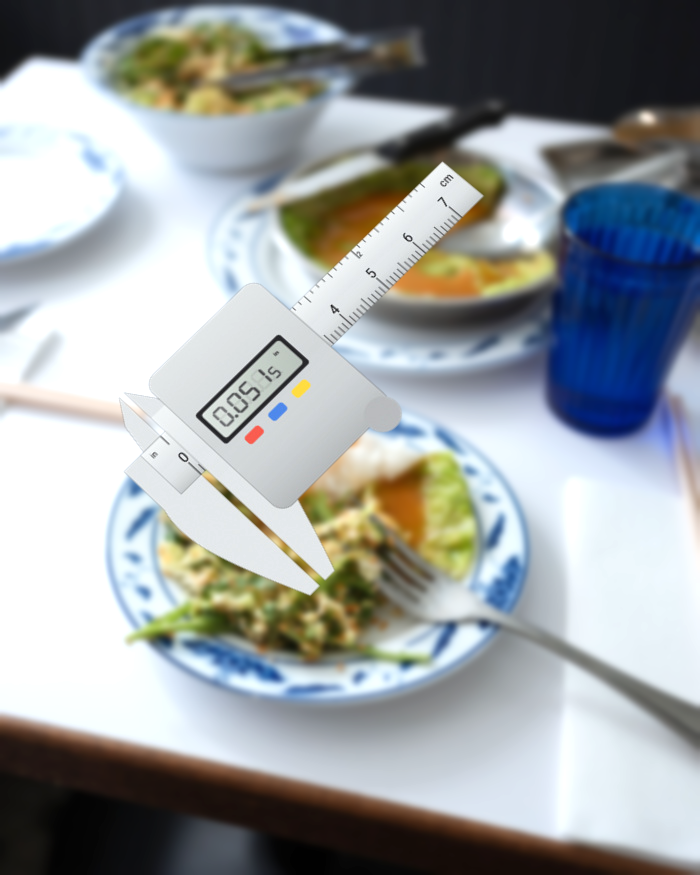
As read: 0.0515 (in)
